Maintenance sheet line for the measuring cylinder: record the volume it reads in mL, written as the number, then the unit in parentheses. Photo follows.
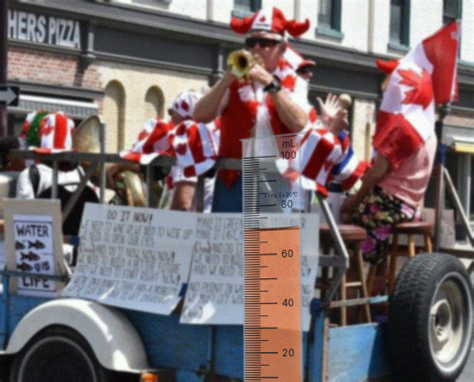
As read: 70 (mL)
